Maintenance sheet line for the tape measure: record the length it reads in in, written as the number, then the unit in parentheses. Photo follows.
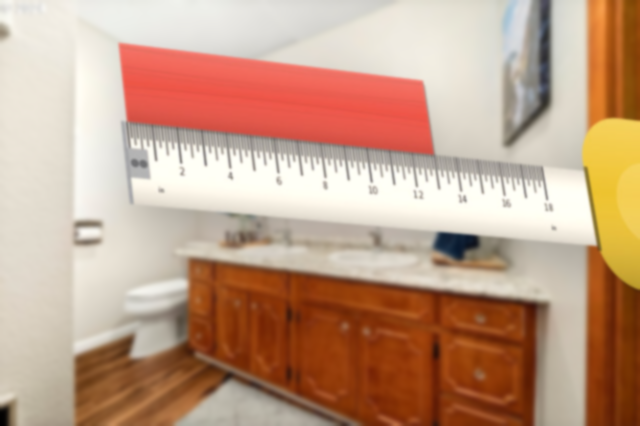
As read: 13 (in)
